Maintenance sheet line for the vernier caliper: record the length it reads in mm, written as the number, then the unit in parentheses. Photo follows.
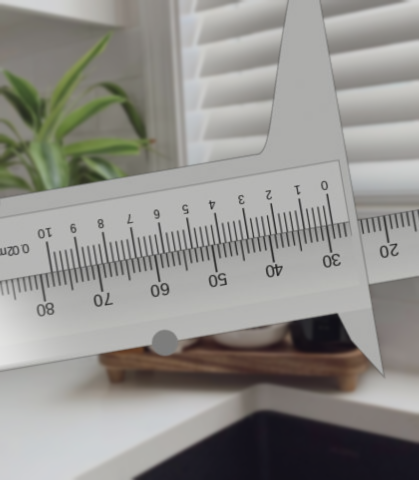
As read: 29.0 (mm)
